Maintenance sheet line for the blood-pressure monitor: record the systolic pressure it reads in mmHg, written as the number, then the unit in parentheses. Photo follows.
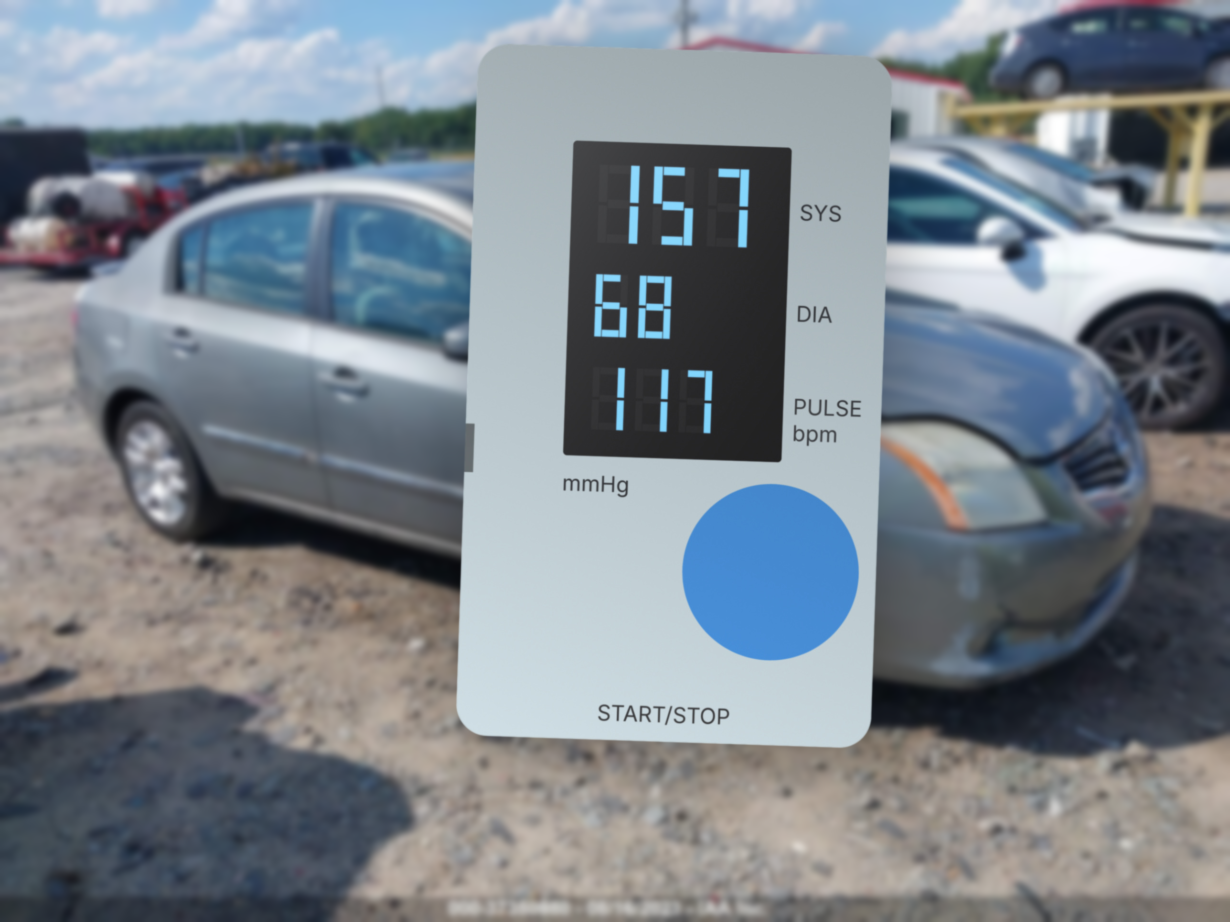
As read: 157 (mmHg)
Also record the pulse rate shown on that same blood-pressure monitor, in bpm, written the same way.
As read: 117 (bpm)
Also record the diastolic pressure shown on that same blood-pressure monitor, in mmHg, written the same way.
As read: 68 (mmHg)
